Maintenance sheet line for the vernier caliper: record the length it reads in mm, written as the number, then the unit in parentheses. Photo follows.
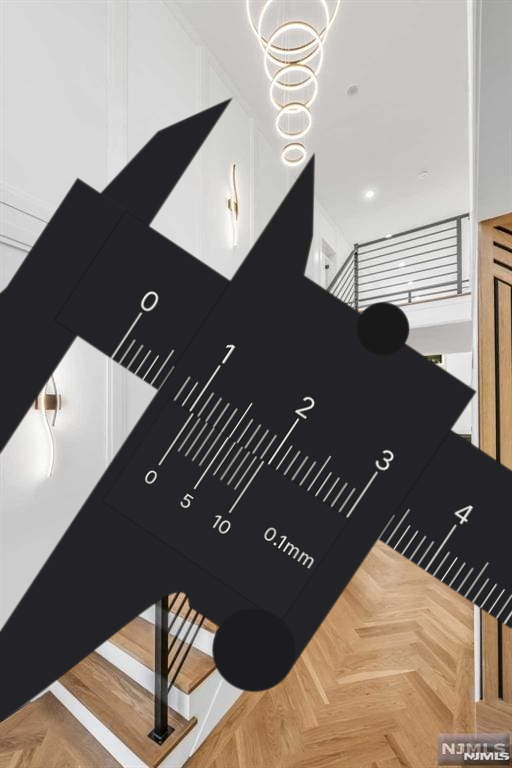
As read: 10.4 (mm)
